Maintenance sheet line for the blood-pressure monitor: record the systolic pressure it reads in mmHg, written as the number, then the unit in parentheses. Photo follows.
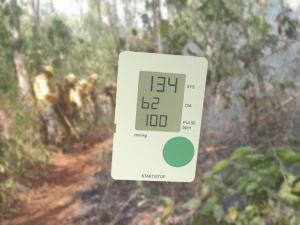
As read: 134 (mmHg)
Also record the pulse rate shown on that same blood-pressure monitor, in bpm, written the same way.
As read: 100 (bpm)
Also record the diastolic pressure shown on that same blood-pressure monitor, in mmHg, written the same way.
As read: 62 (mmHg)
